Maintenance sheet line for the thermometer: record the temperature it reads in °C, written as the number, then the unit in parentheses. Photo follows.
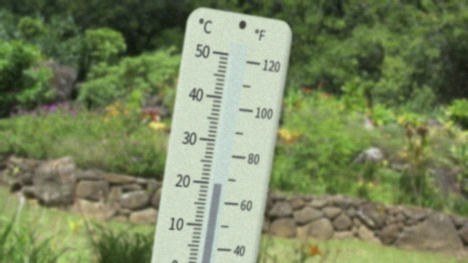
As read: 20 (°C)
